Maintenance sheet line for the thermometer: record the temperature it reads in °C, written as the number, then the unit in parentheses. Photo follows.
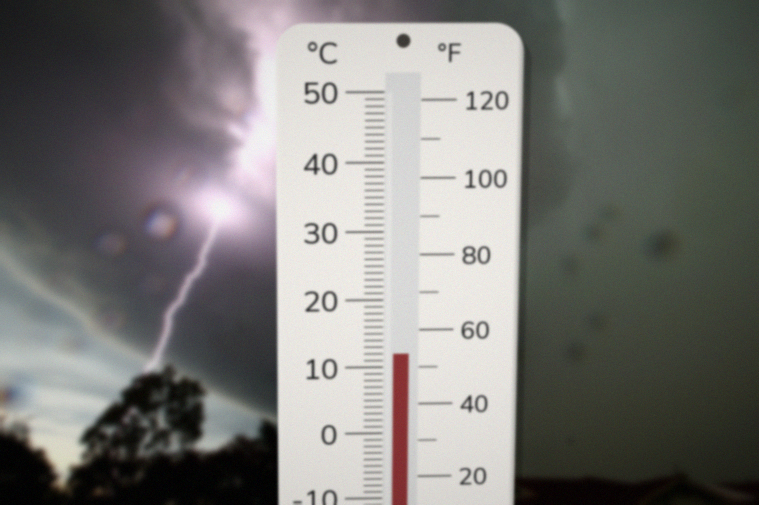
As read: 12 (°C)
